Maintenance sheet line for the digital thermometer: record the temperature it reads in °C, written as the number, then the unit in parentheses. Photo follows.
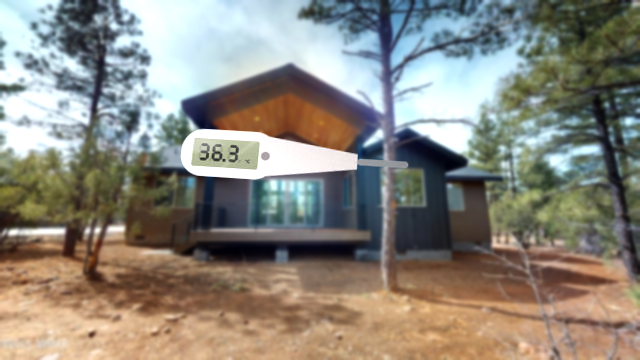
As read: 36.3 (°C)
